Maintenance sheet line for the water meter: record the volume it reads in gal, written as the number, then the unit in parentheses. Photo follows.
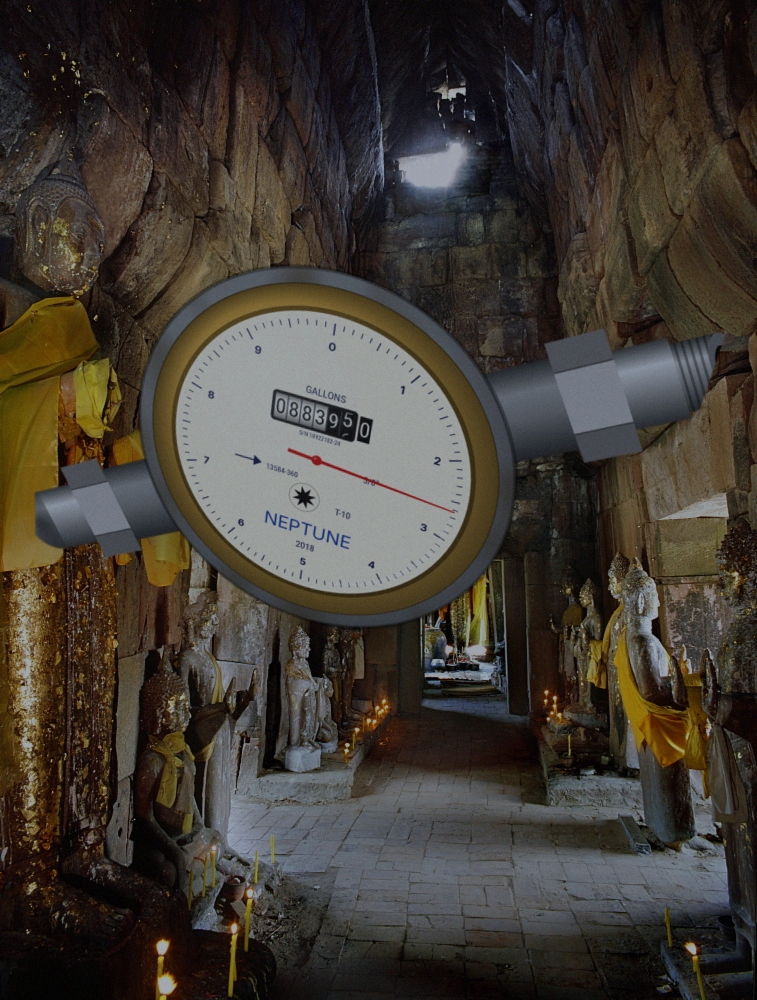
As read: 883952.6 (gal)
